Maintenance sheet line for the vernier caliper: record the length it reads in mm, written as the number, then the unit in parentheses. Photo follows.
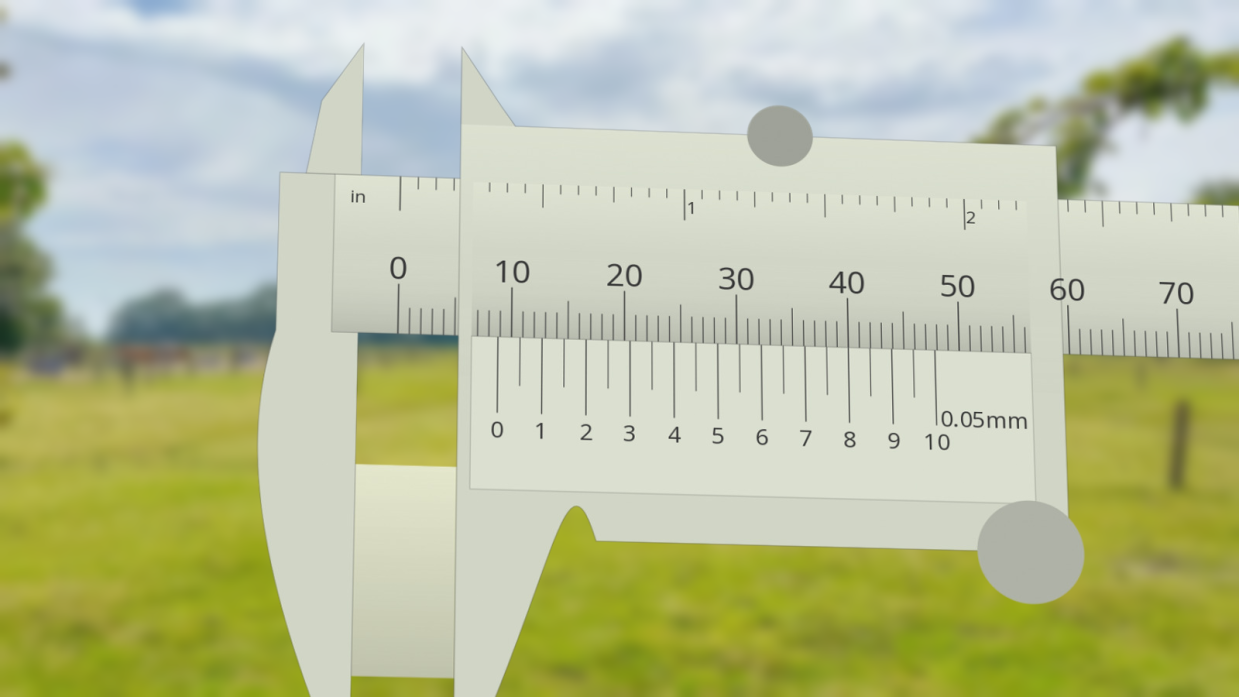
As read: 8.8 (mm)
